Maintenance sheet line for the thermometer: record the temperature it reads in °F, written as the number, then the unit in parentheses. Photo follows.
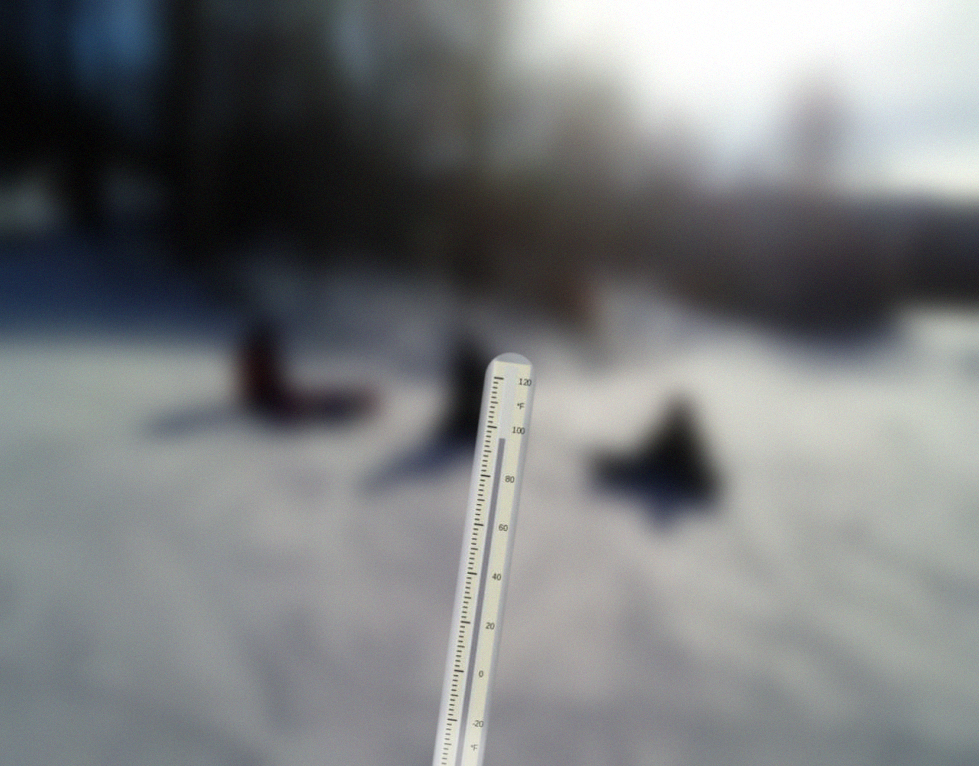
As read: 96 (°F)
